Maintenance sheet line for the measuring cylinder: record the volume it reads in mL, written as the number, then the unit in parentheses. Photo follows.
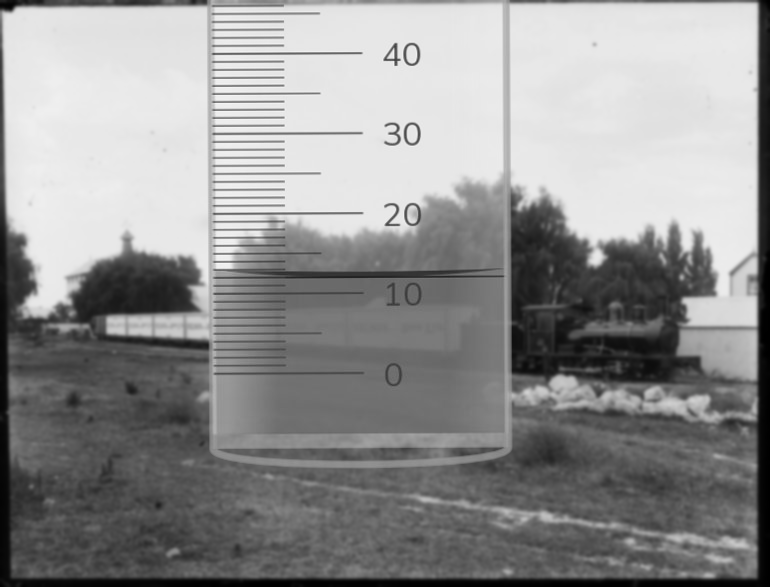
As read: 12 (mL)
